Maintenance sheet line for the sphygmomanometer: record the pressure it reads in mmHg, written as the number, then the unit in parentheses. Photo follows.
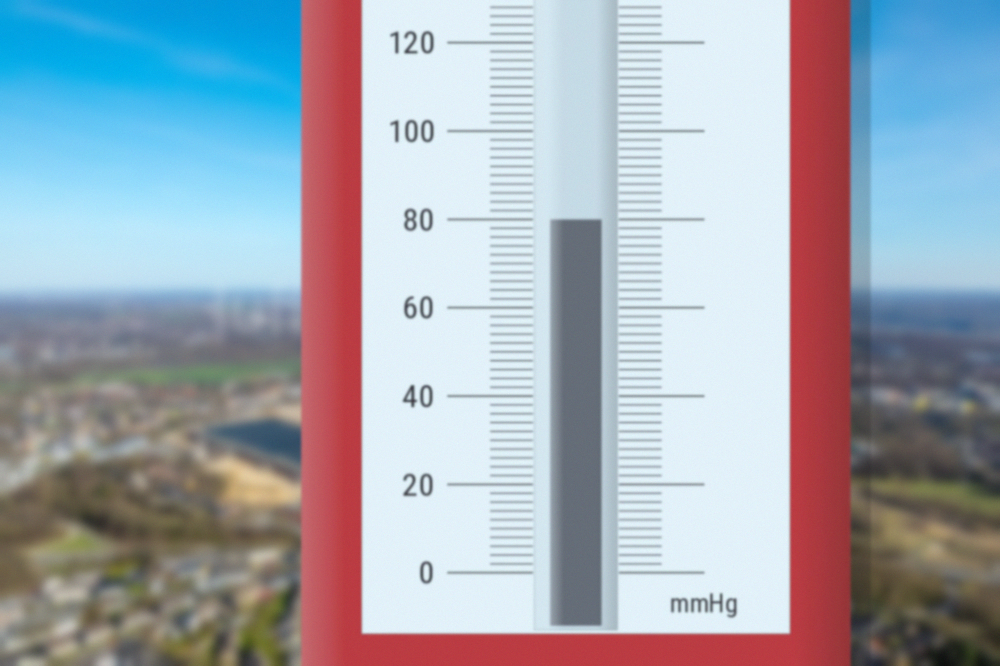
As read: 80 (mmHg)
